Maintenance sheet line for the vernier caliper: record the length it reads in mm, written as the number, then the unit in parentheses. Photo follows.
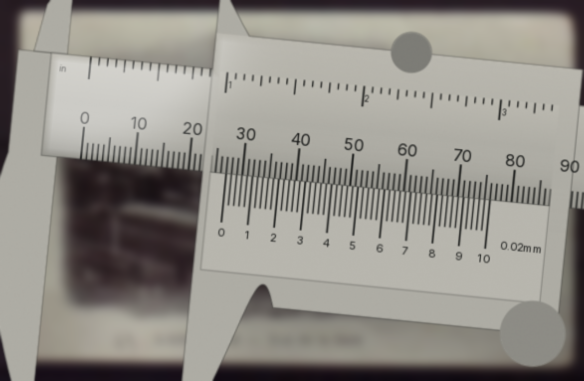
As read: 27.0 (mm)
